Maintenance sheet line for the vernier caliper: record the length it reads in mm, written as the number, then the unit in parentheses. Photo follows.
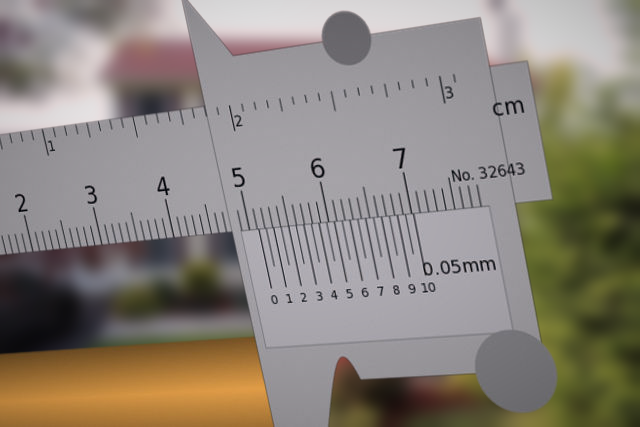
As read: 51.2 (mm)
